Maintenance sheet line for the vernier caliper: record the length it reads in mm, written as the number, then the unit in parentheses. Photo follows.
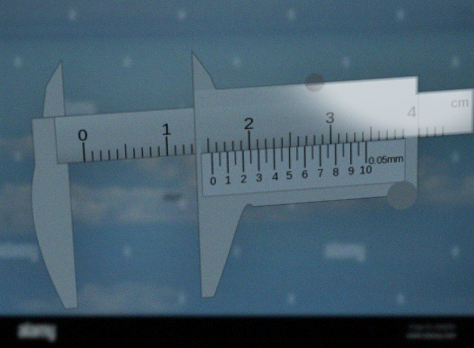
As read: 15.4 (mm)
